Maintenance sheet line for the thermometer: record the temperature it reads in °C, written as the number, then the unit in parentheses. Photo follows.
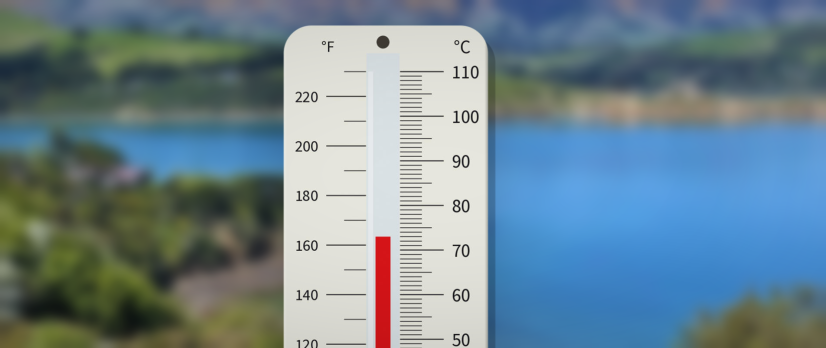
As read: 73 (°C)
